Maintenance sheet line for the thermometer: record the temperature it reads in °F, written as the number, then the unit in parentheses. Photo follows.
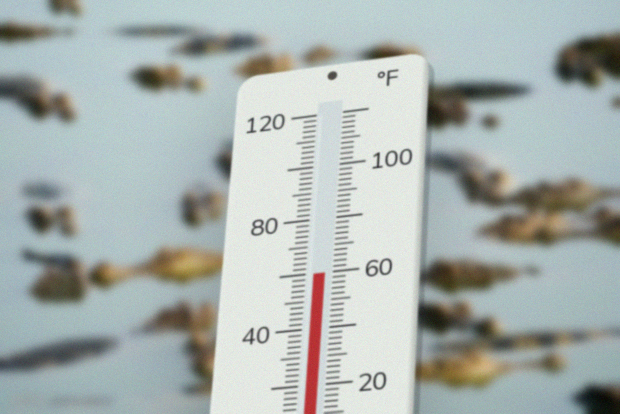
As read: 60 (°F)
